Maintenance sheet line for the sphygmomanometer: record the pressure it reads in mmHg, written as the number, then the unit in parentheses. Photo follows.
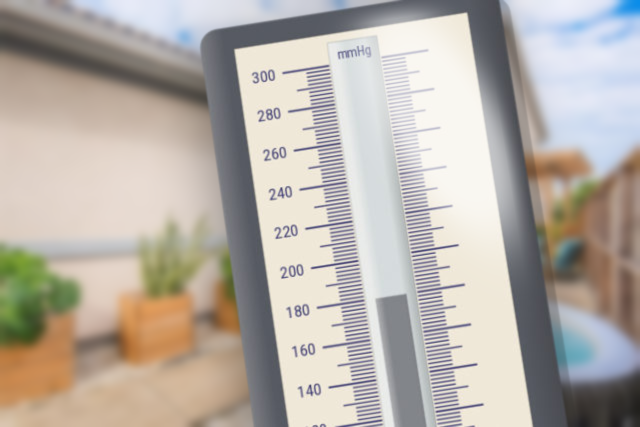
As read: 180 (mmHg)
